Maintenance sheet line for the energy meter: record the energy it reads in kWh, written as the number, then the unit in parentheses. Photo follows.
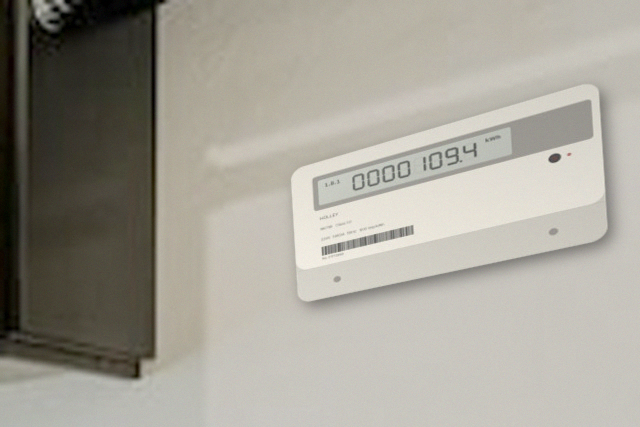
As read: 109.4 (kWh)
